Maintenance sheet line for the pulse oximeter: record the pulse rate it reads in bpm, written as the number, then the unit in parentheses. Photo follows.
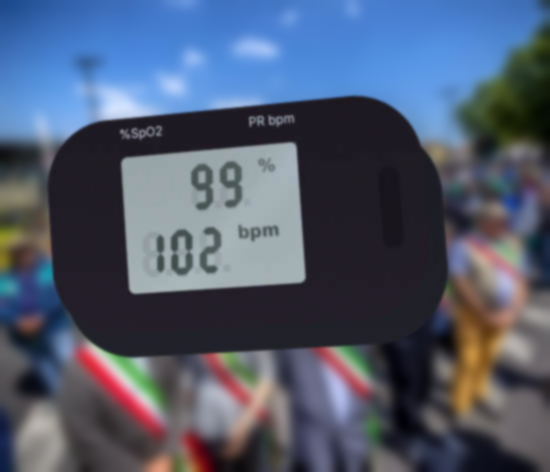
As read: 102 (bpm)
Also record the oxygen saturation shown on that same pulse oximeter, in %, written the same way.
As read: 99 (%)
